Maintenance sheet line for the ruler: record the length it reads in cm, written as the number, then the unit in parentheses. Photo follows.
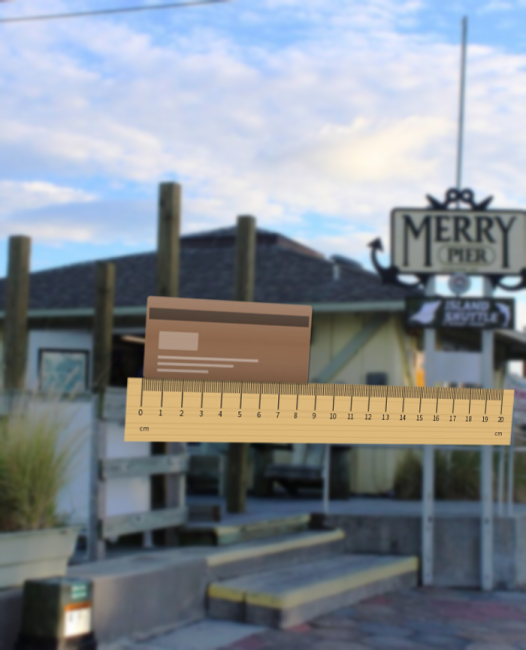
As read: 8.5 (cm)
